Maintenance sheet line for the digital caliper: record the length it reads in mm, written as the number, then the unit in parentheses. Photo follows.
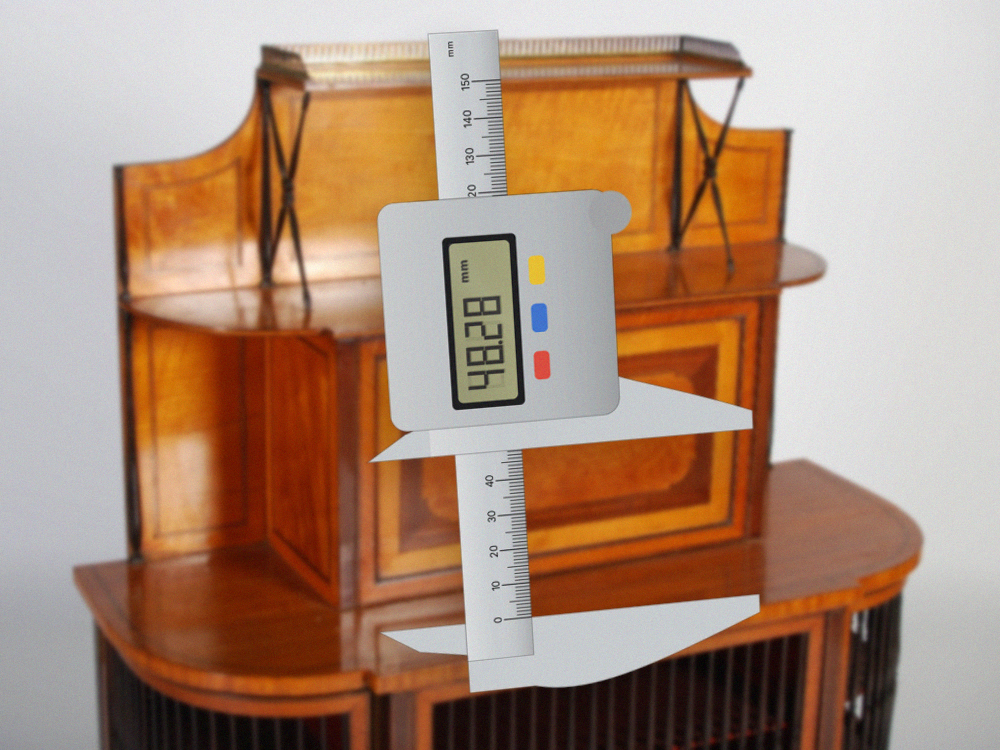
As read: 48.28 (mm)
